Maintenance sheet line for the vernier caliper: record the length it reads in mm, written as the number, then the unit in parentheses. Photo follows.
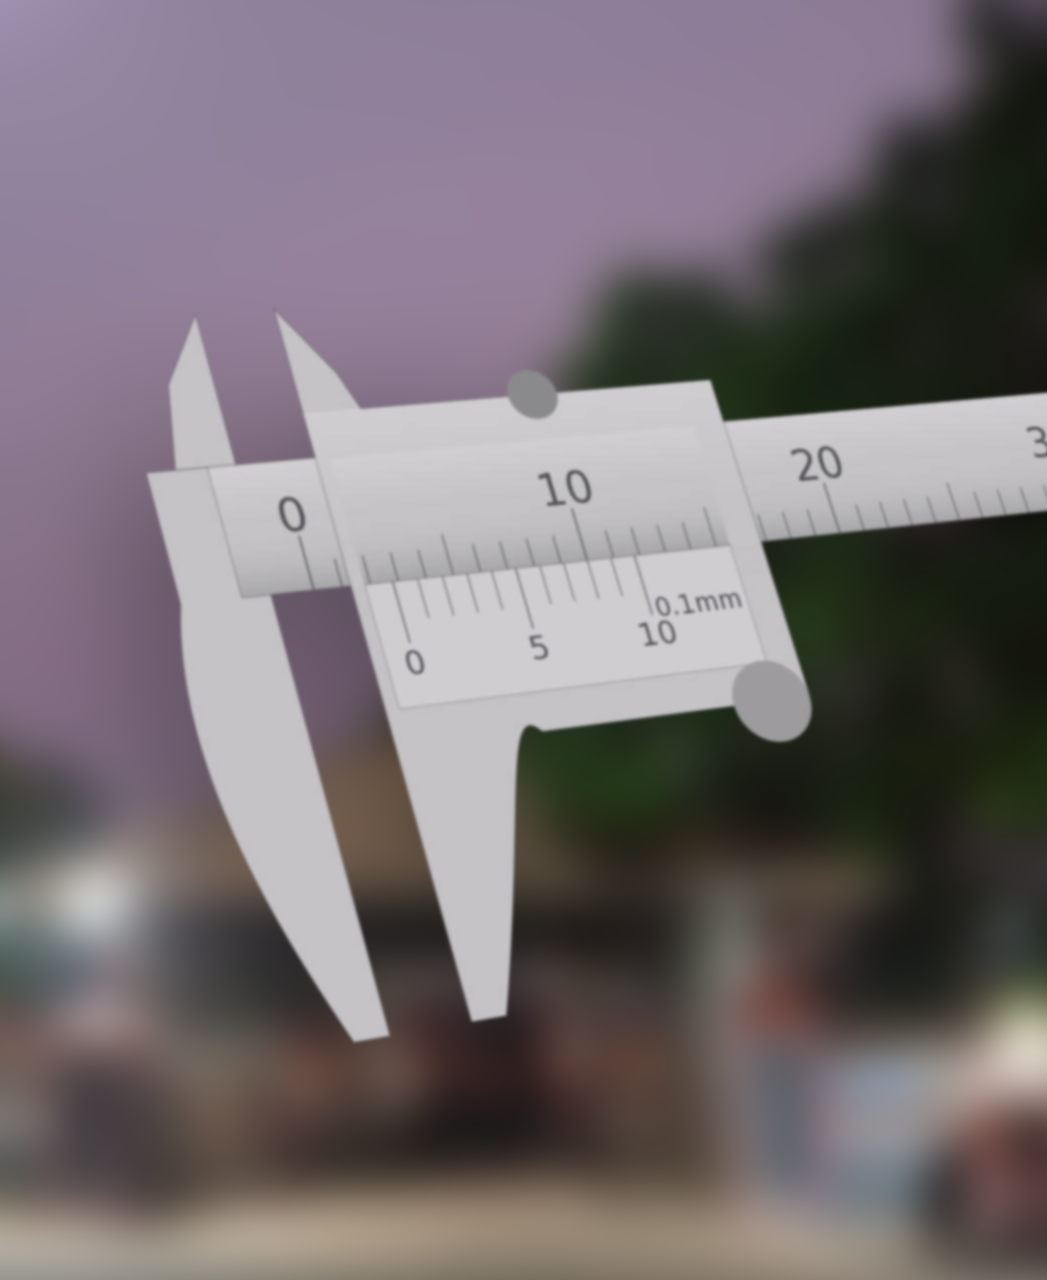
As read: 2.8 (mm)
